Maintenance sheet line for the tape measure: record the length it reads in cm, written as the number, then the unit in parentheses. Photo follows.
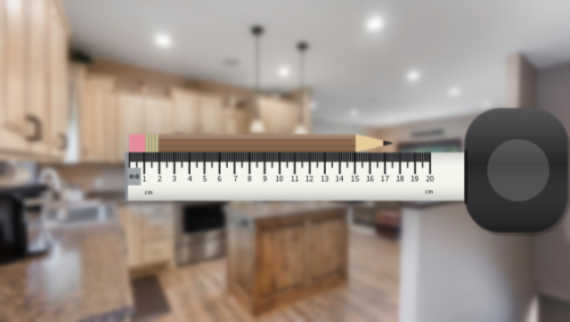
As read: 17.5 (cm)
